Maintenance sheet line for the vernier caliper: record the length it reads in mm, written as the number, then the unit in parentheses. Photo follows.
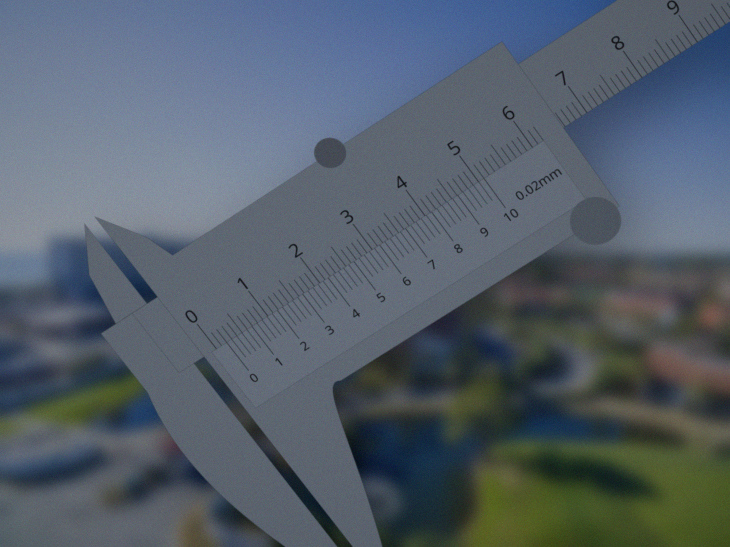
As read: 2.0 (mm)
